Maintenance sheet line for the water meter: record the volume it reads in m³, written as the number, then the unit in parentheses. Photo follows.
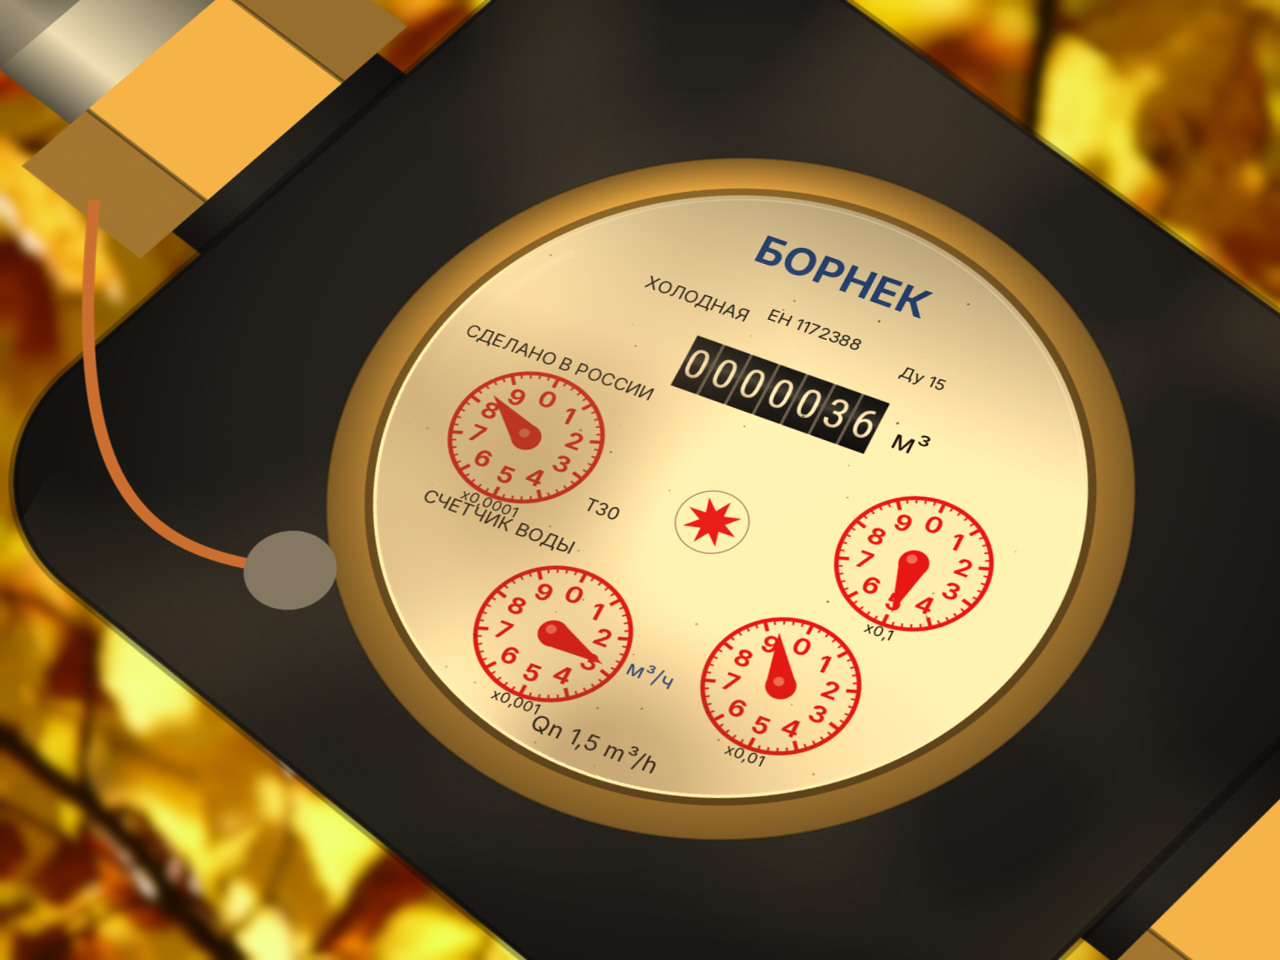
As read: 36.4928 (m³)
